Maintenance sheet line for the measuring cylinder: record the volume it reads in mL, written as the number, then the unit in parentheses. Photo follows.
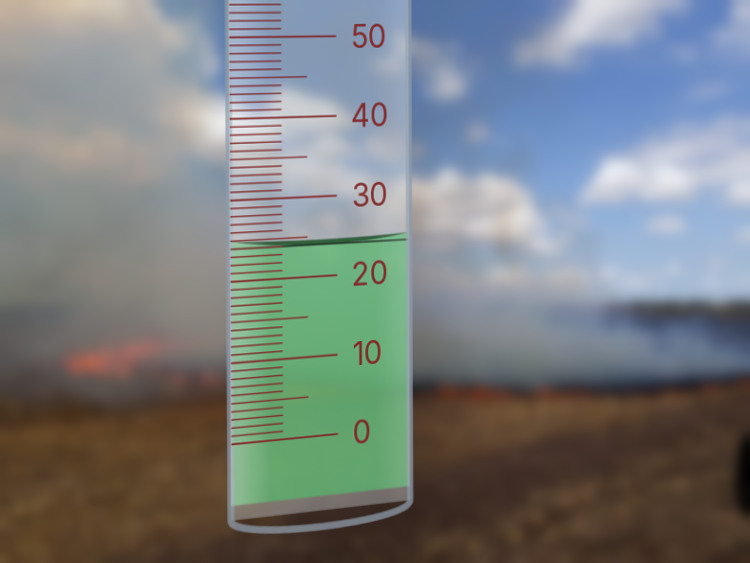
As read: 24 (mL)
